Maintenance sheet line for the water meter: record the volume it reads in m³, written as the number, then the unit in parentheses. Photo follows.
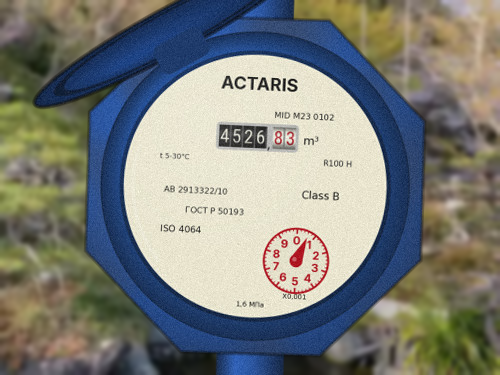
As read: 4526.830 (m³)
